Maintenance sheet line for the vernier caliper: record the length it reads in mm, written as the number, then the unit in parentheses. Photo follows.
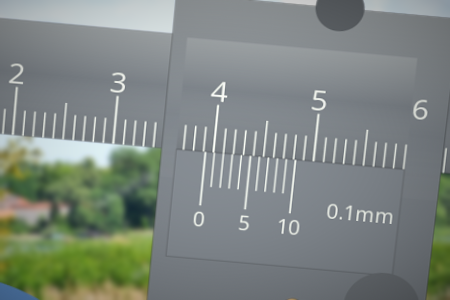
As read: 39.2 (mm)
